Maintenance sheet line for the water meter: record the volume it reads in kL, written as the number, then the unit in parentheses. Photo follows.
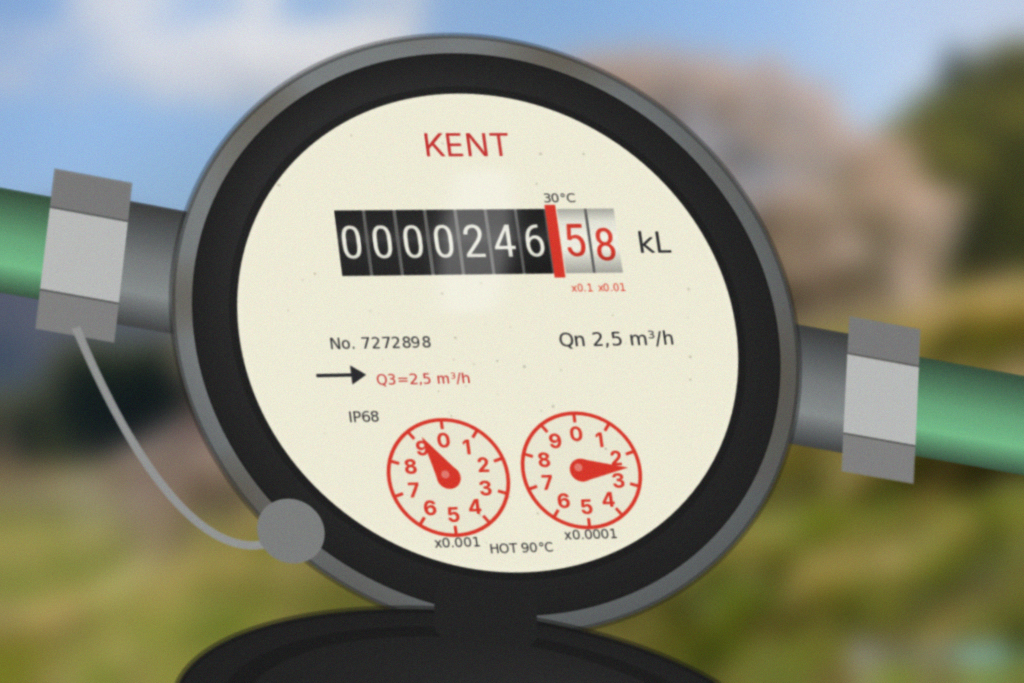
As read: 246.5792 (kL)
